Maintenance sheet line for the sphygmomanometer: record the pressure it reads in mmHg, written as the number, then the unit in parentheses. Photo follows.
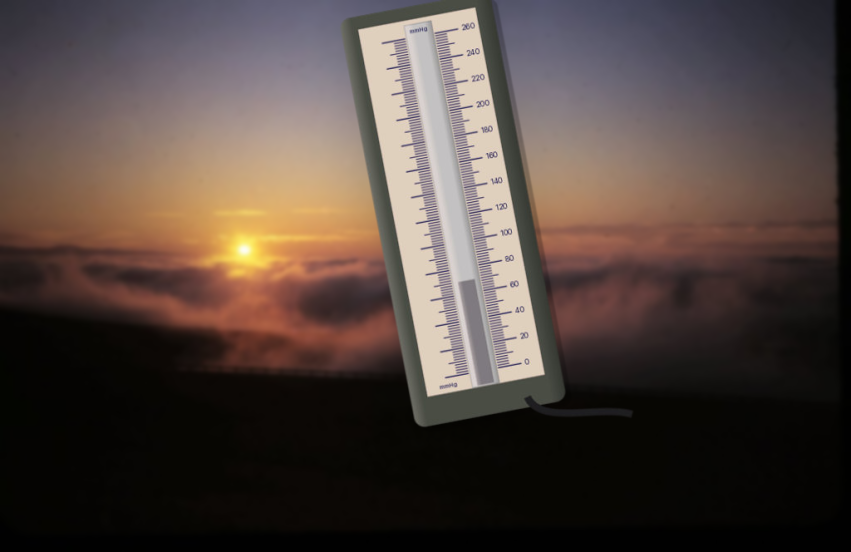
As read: 70 (mmHg)
